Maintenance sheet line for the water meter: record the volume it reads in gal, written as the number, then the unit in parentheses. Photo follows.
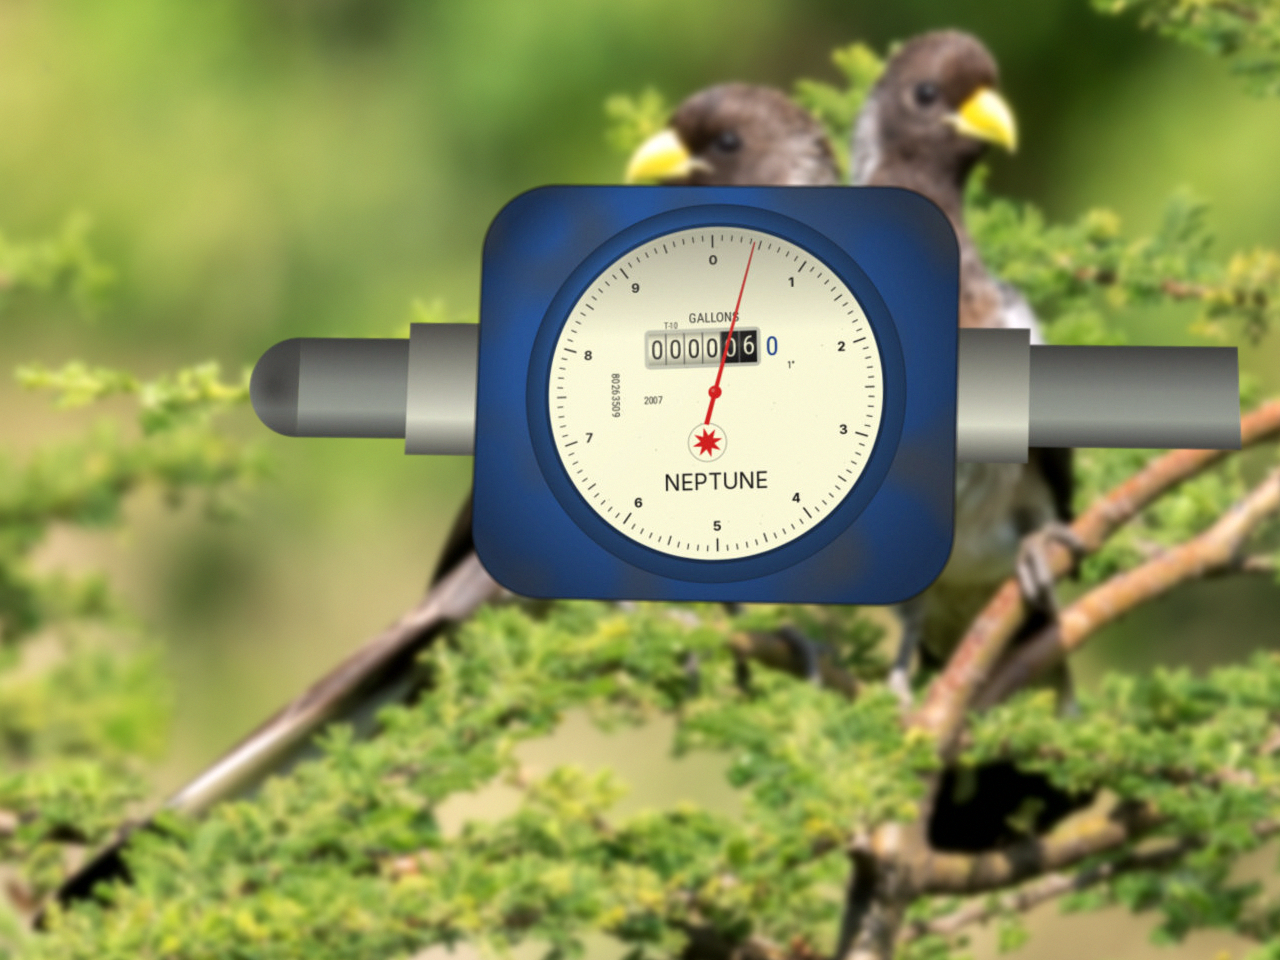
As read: 60.4 (gal)
